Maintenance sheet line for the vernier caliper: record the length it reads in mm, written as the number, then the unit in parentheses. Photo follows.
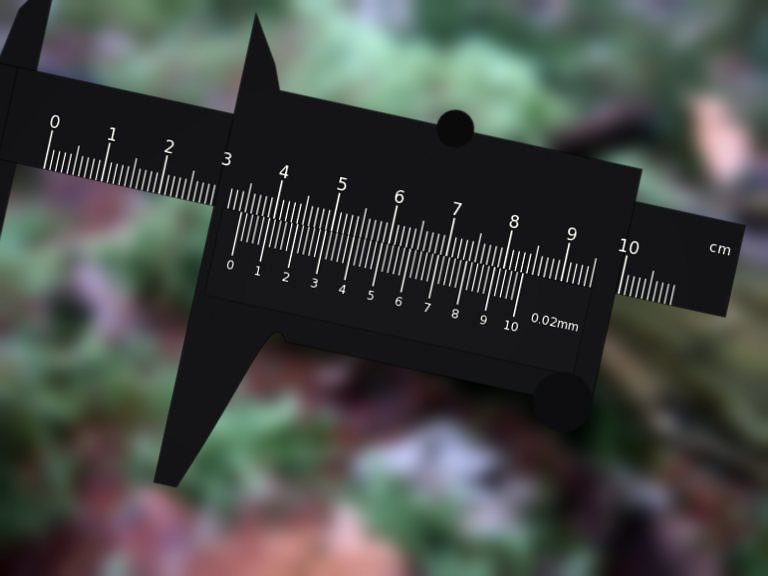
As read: 34.4 (mm)
